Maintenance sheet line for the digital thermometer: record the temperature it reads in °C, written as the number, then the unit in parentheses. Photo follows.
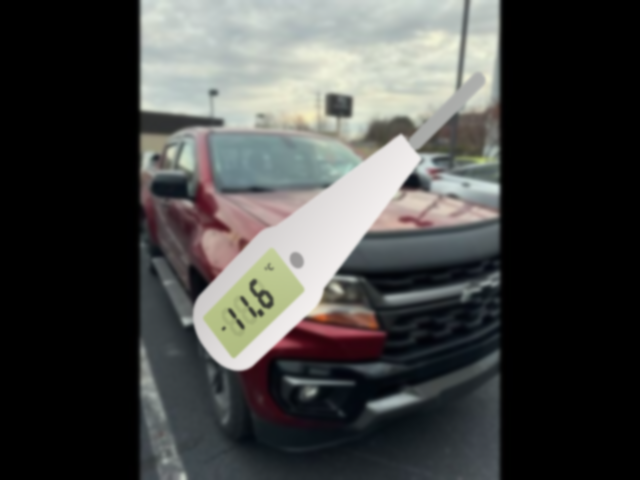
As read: -11.6 (°C)
